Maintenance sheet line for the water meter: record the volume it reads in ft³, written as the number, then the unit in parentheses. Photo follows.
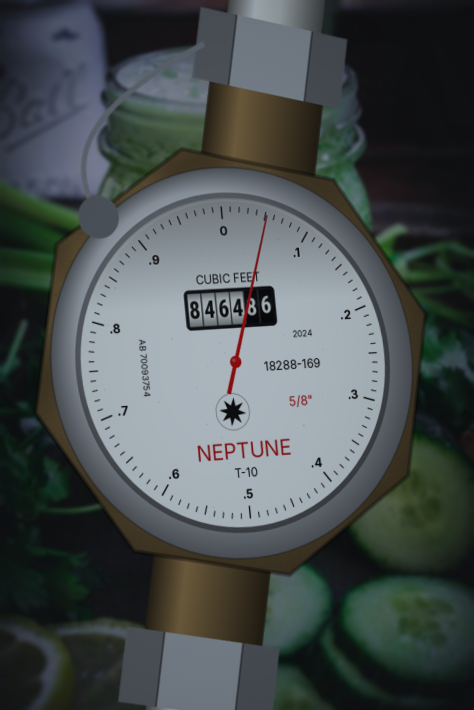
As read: 846486.05 (ft³)
